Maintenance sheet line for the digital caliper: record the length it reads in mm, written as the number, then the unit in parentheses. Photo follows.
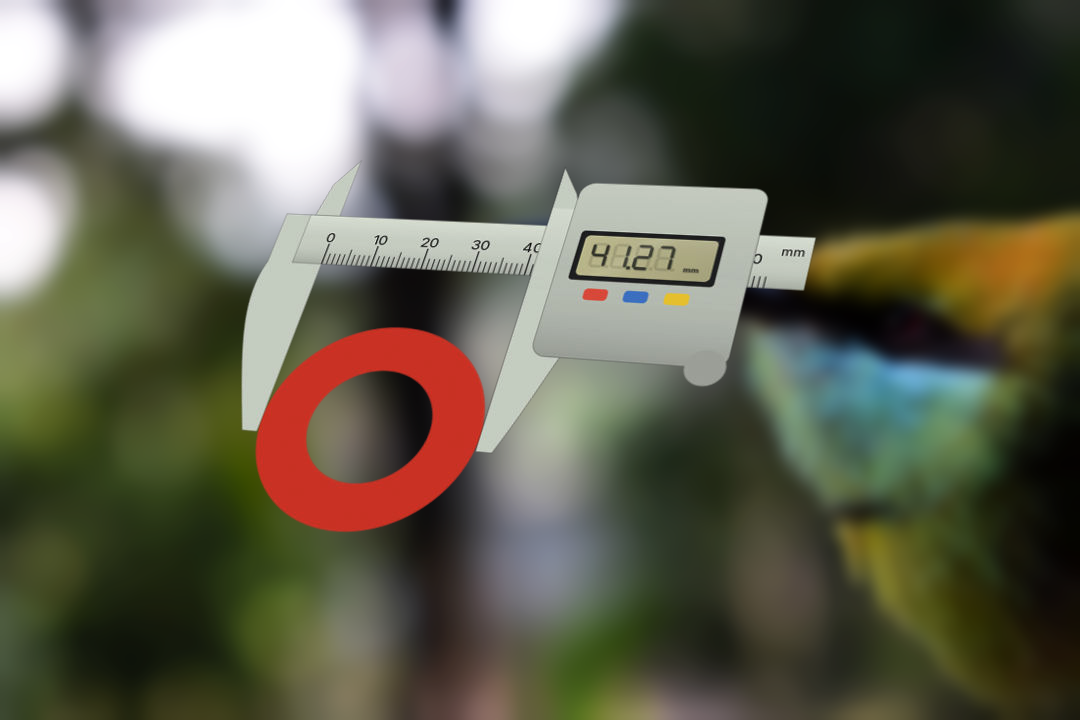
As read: 41.27 (mm)
